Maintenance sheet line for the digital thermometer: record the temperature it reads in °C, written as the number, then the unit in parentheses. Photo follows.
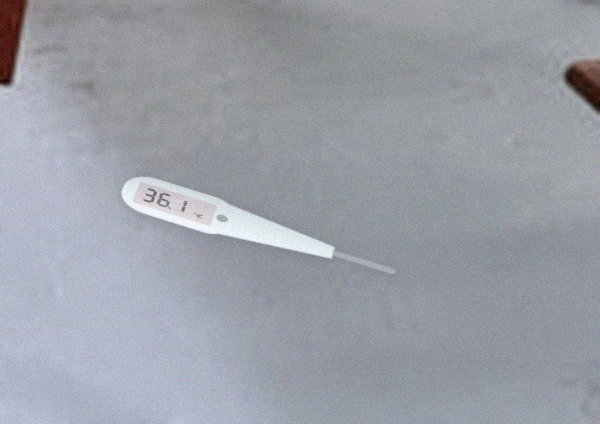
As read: 36.1 (°C)
